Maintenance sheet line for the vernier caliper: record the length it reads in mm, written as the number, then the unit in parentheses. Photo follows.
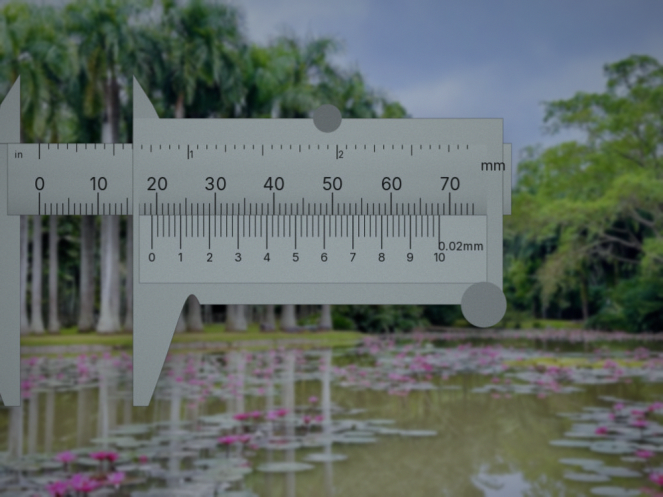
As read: 19.2 (mm)
